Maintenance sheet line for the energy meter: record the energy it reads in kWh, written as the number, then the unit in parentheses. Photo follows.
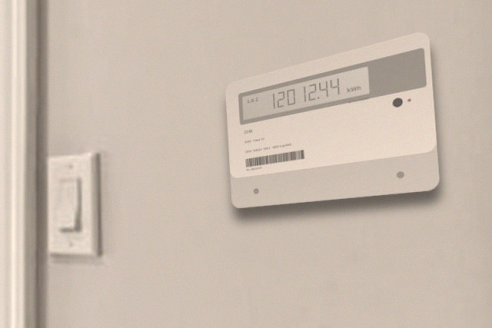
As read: 12012.44 (kWh)
